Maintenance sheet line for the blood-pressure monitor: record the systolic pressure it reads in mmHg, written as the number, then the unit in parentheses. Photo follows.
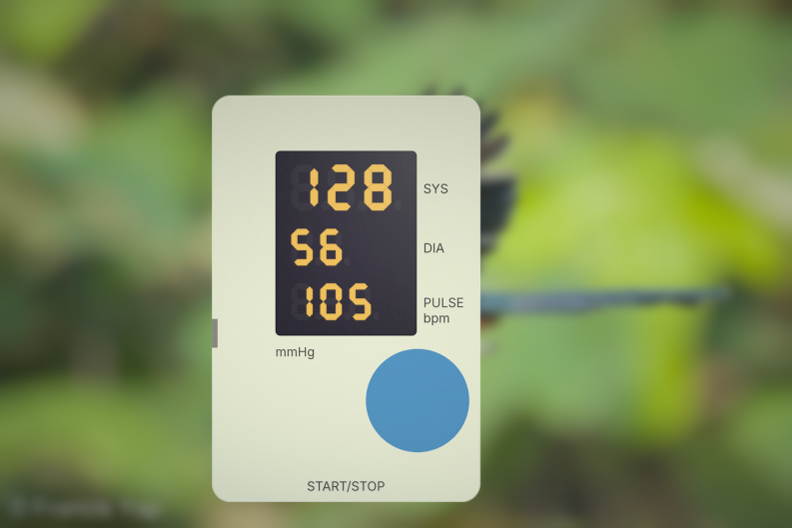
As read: 128 (mmHg)
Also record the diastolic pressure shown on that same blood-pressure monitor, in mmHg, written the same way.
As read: 56 (mmHg)
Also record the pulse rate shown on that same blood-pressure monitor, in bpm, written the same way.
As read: 105 (bpm)
